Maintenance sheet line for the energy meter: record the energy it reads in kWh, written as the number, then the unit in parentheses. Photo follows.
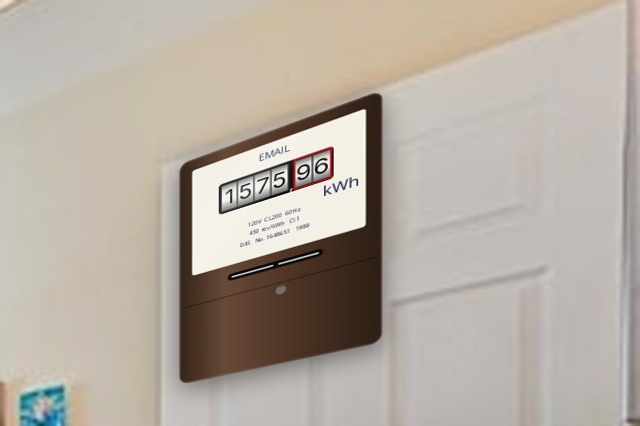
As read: 1575.96 (kWh)
